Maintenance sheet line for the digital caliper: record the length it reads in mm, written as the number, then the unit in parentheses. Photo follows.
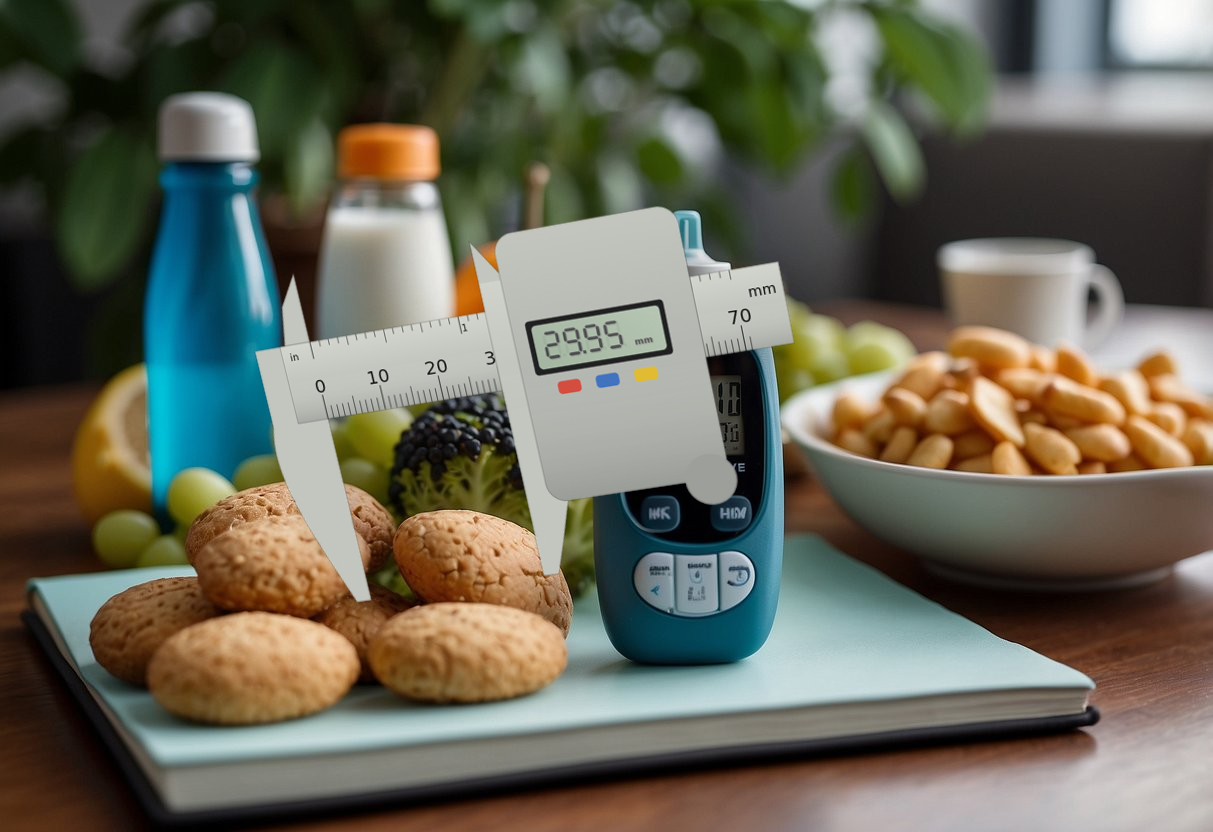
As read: 29.95 (mm)
